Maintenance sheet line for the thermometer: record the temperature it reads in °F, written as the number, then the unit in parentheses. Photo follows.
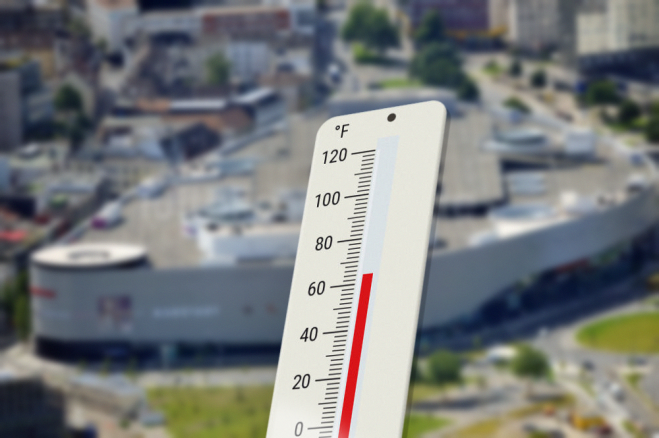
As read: 64 (°F)
